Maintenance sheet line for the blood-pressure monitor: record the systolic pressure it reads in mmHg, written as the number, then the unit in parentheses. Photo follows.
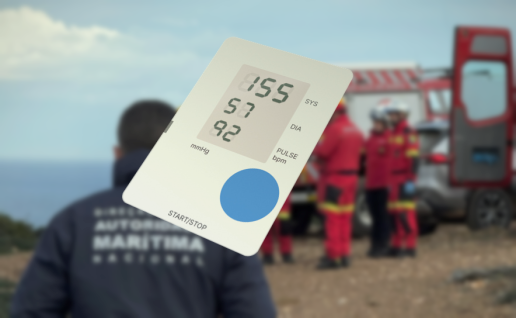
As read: 155 (mmHg)
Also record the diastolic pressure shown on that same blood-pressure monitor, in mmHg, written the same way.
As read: 57 (mmHg)
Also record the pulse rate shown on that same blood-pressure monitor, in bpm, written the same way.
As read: 92 (bpm)
